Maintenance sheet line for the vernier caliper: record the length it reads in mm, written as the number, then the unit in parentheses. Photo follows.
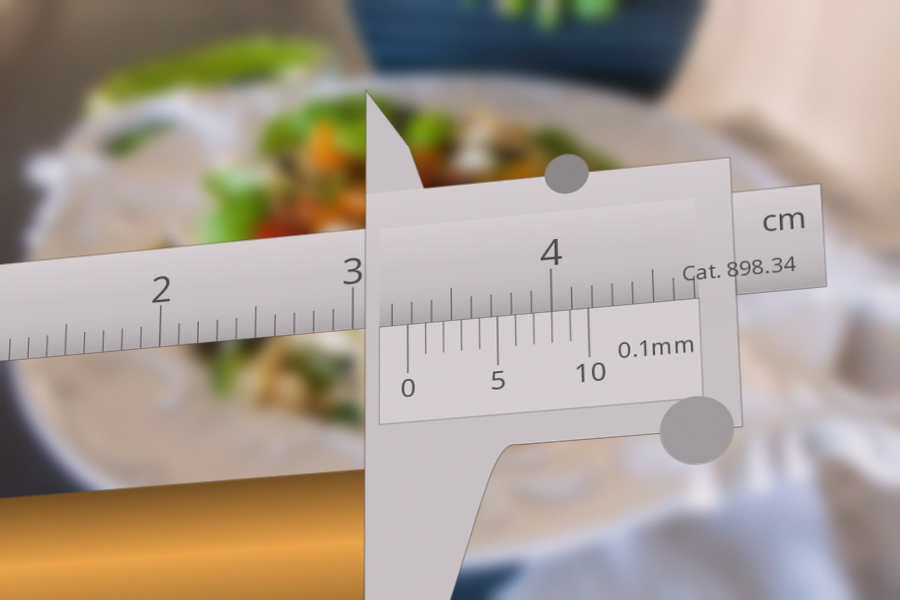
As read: 32.8 (mm)
